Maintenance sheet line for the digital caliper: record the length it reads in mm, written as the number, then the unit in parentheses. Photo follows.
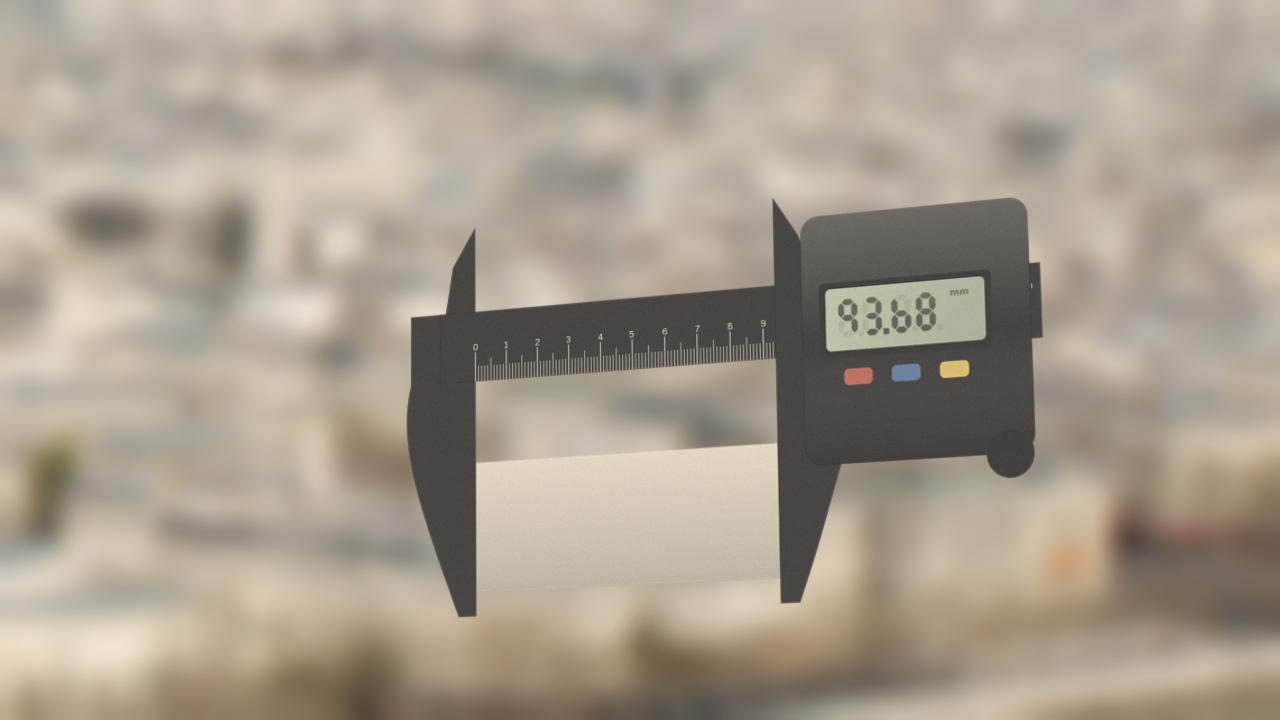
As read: 93.68 (mm)
